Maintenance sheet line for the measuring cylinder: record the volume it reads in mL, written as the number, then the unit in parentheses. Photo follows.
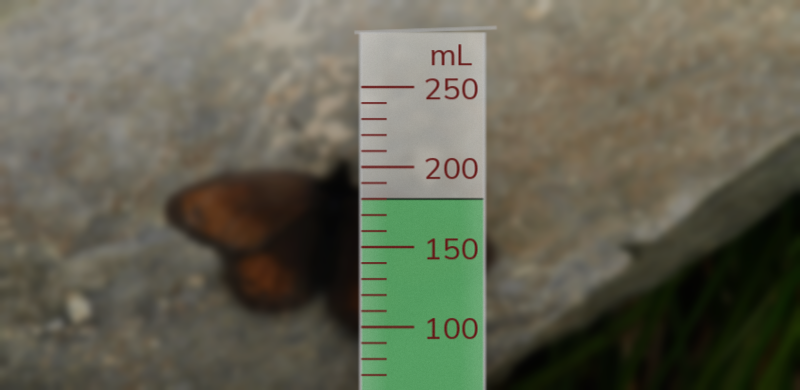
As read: 180 (mL)
